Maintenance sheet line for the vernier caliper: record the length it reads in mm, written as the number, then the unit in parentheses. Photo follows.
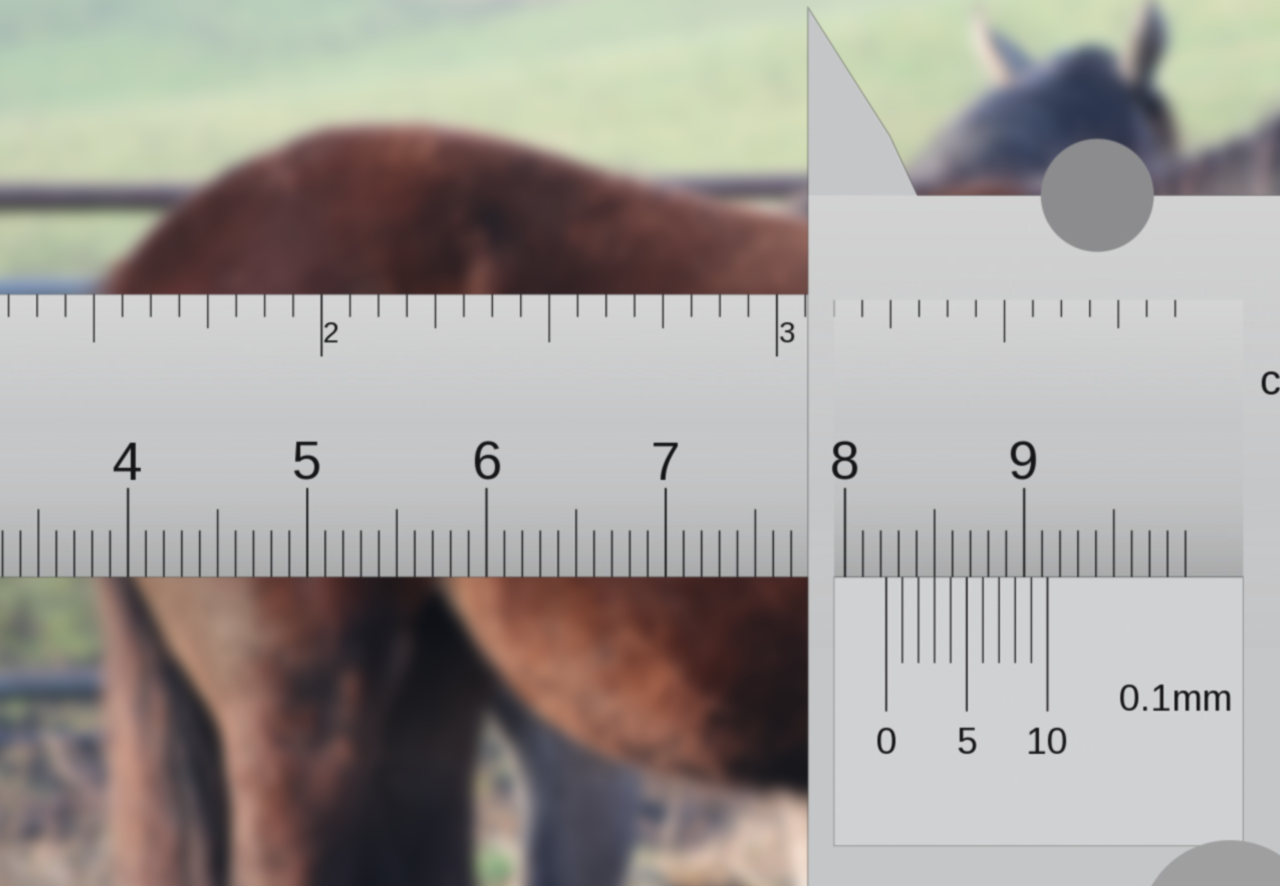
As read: 82.3 (mm)
